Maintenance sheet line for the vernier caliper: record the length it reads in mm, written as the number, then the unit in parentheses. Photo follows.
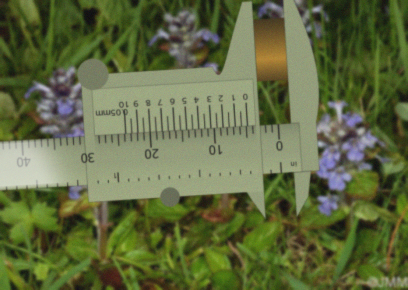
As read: 4.8 (mm)
